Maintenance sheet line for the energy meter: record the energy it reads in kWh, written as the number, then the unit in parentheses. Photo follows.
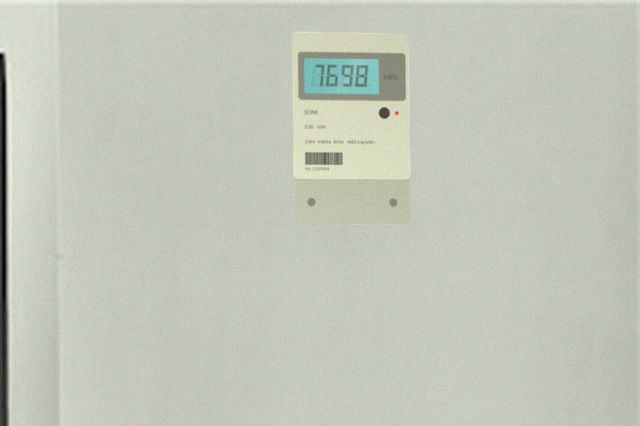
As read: 7698 (kWh)
